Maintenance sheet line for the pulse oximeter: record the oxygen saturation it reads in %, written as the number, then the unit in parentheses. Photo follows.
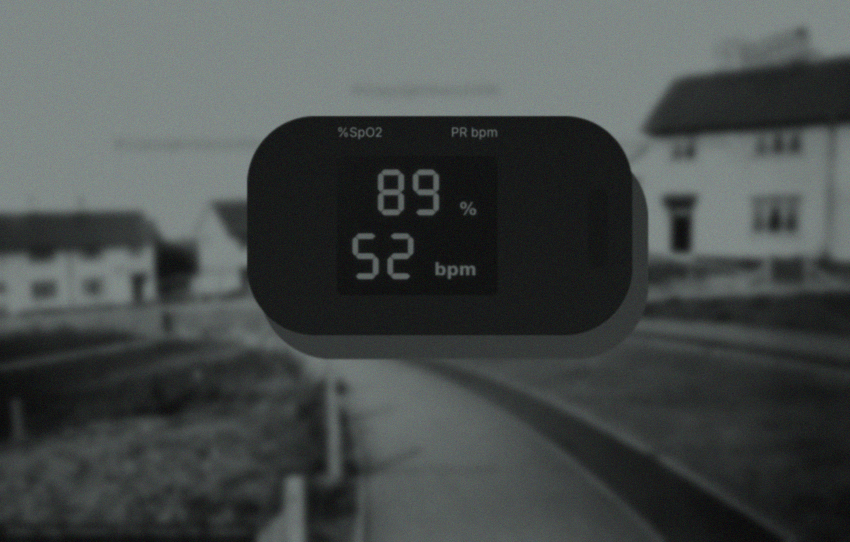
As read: 89 (%)
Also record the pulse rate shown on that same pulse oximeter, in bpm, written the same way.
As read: 52 (bpm)
